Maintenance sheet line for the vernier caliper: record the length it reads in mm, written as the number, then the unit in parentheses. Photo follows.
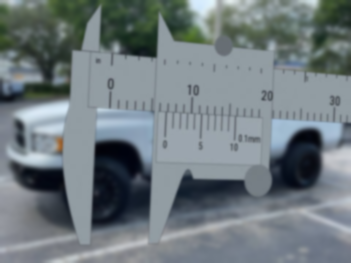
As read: 6.8 (mm)
